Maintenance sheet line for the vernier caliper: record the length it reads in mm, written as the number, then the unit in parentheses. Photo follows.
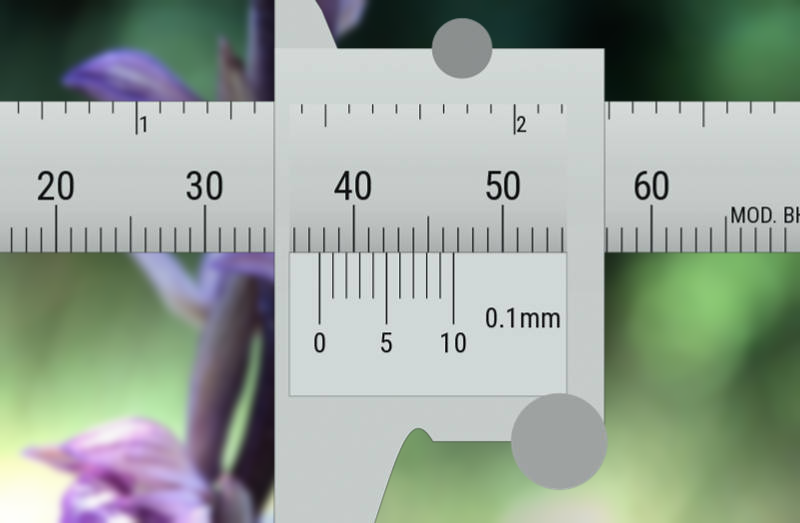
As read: 37.7 (mm)
